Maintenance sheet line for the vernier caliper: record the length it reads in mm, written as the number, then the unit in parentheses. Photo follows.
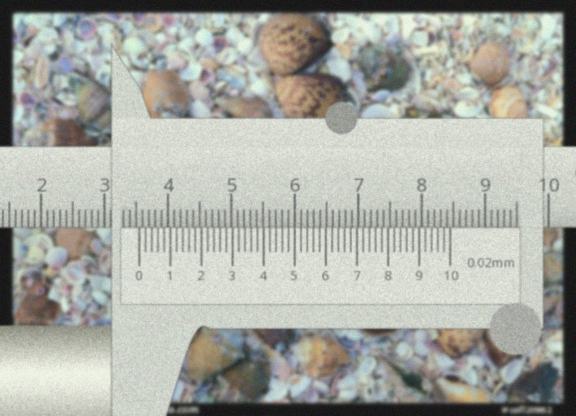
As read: 35.5 (mm)
